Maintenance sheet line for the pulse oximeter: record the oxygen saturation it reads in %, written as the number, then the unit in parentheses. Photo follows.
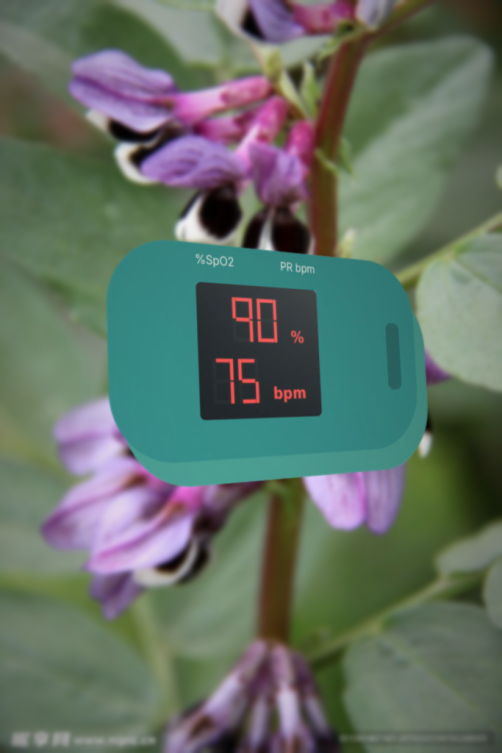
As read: 90 (%)
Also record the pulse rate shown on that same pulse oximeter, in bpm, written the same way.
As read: 75 (bpm)
